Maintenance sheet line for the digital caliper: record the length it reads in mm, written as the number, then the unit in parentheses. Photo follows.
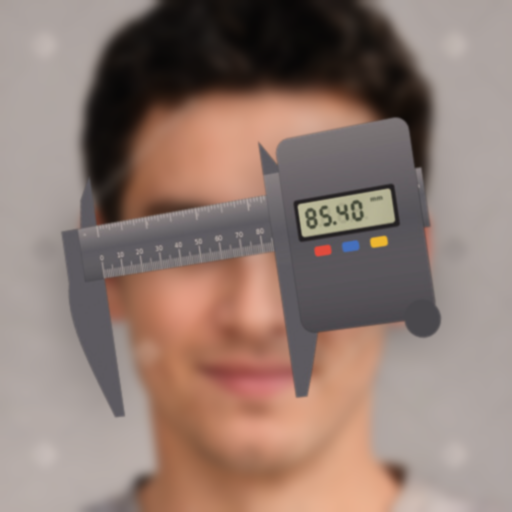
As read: 85.40 (mm)
